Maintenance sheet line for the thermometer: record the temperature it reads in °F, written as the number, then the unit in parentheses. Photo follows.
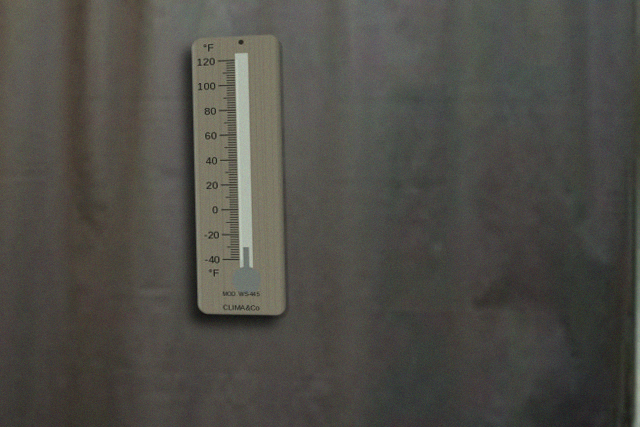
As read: -30 (°F)
